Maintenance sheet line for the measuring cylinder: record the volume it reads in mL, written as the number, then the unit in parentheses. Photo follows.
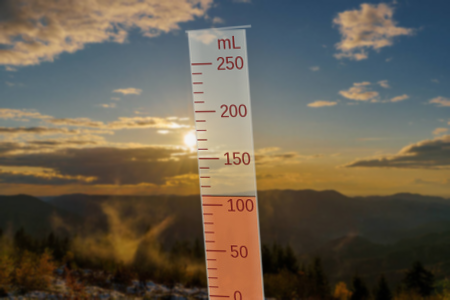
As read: 110 (mL)
